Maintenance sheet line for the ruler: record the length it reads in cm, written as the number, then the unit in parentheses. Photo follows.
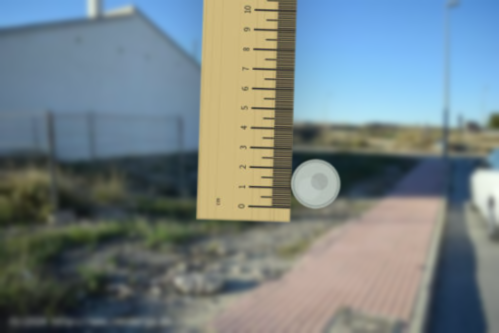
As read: 2.5 (cm)
